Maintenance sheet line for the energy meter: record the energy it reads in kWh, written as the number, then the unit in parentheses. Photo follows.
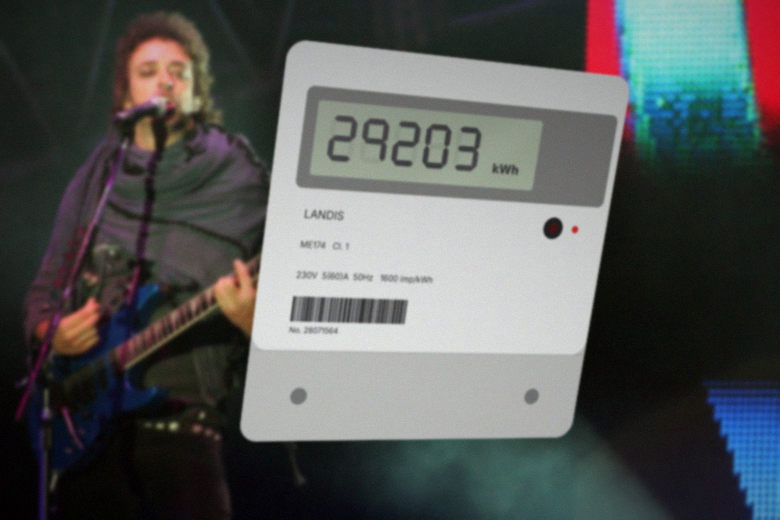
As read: 29203 (kWh)
